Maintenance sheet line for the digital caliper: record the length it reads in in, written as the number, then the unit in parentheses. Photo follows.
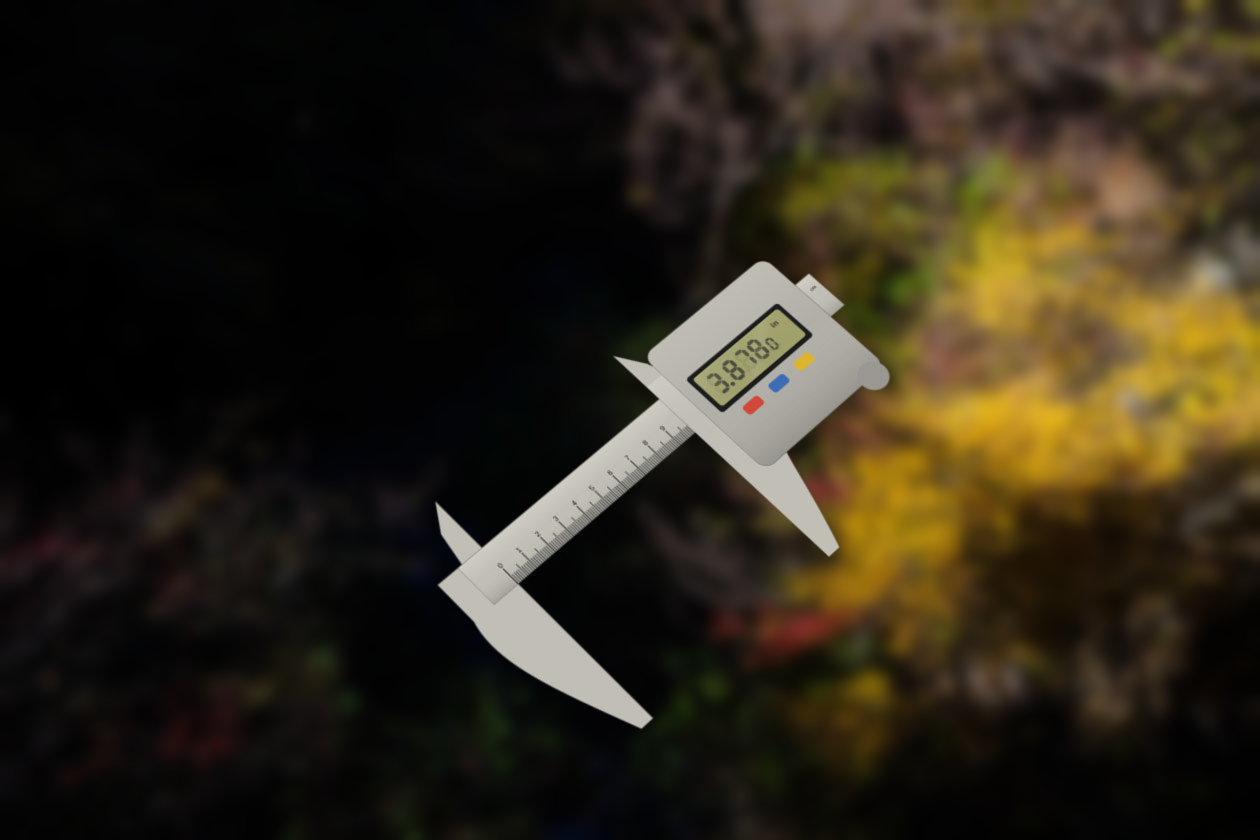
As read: 3.8780 (in)
